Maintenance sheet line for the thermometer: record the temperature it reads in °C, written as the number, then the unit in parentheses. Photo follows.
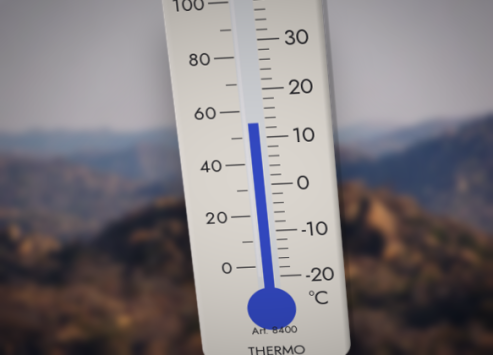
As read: 13 (°C)
